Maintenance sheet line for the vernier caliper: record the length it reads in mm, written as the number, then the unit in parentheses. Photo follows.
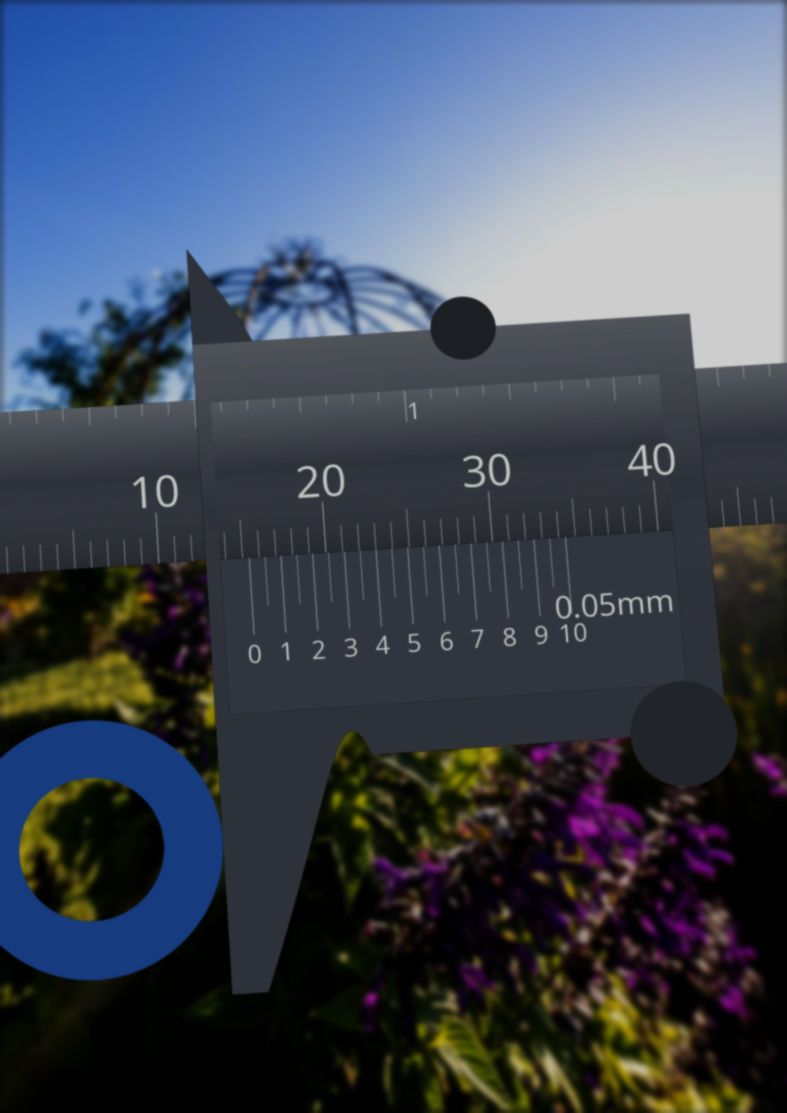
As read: 15.4 (mm)
